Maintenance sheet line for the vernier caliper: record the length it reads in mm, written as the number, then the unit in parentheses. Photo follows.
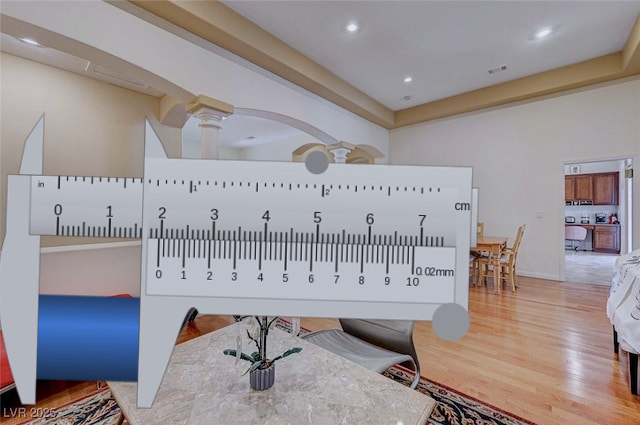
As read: 19.5 (mm)
